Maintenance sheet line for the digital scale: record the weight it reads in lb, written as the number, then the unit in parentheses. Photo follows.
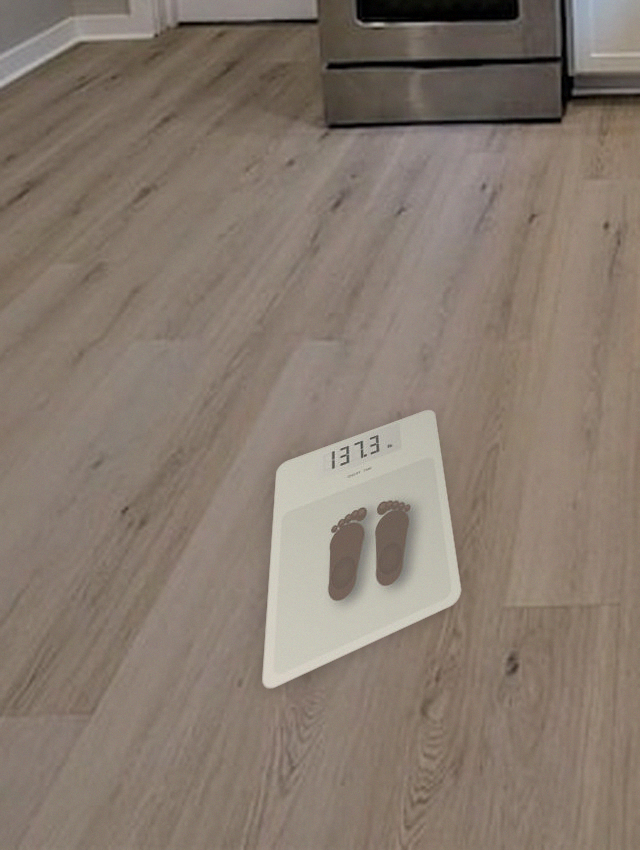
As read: 137.3 (lb)
